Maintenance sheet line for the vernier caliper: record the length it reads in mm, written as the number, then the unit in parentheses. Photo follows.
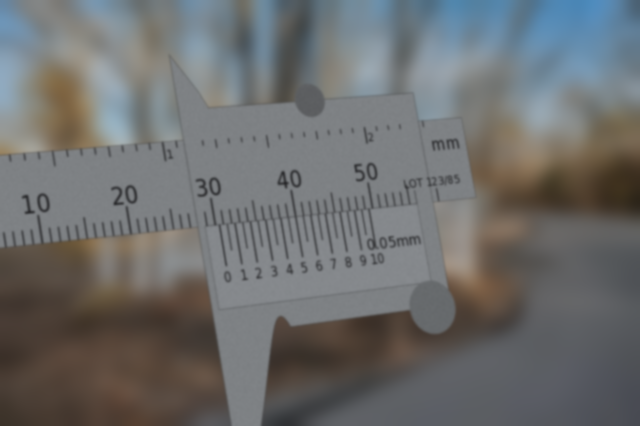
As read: 30.5 (mm)
